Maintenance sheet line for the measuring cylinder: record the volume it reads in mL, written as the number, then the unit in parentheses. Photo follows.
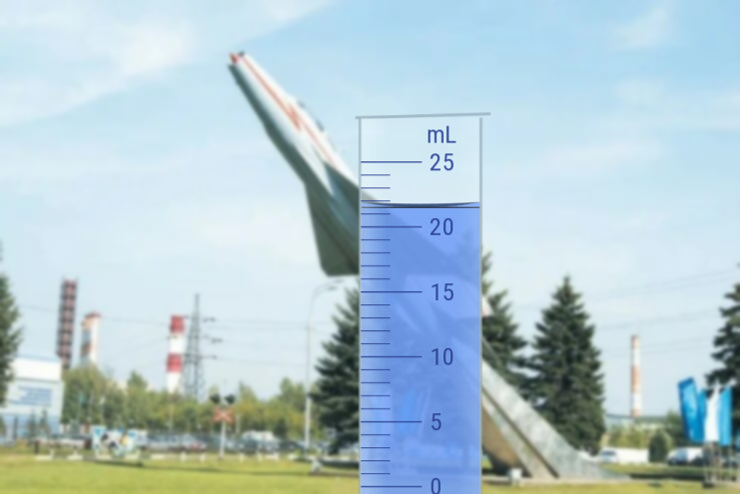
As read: 21.5 (mL)
